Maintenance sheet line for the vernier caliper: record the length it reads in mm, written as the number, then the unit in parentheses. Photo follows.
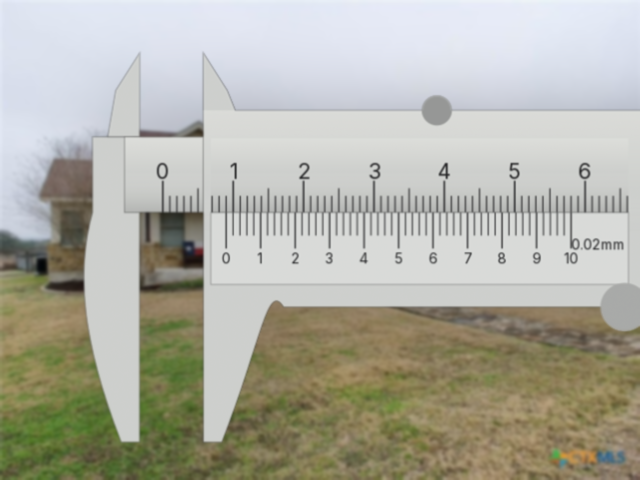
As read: 9.0 (mm)
